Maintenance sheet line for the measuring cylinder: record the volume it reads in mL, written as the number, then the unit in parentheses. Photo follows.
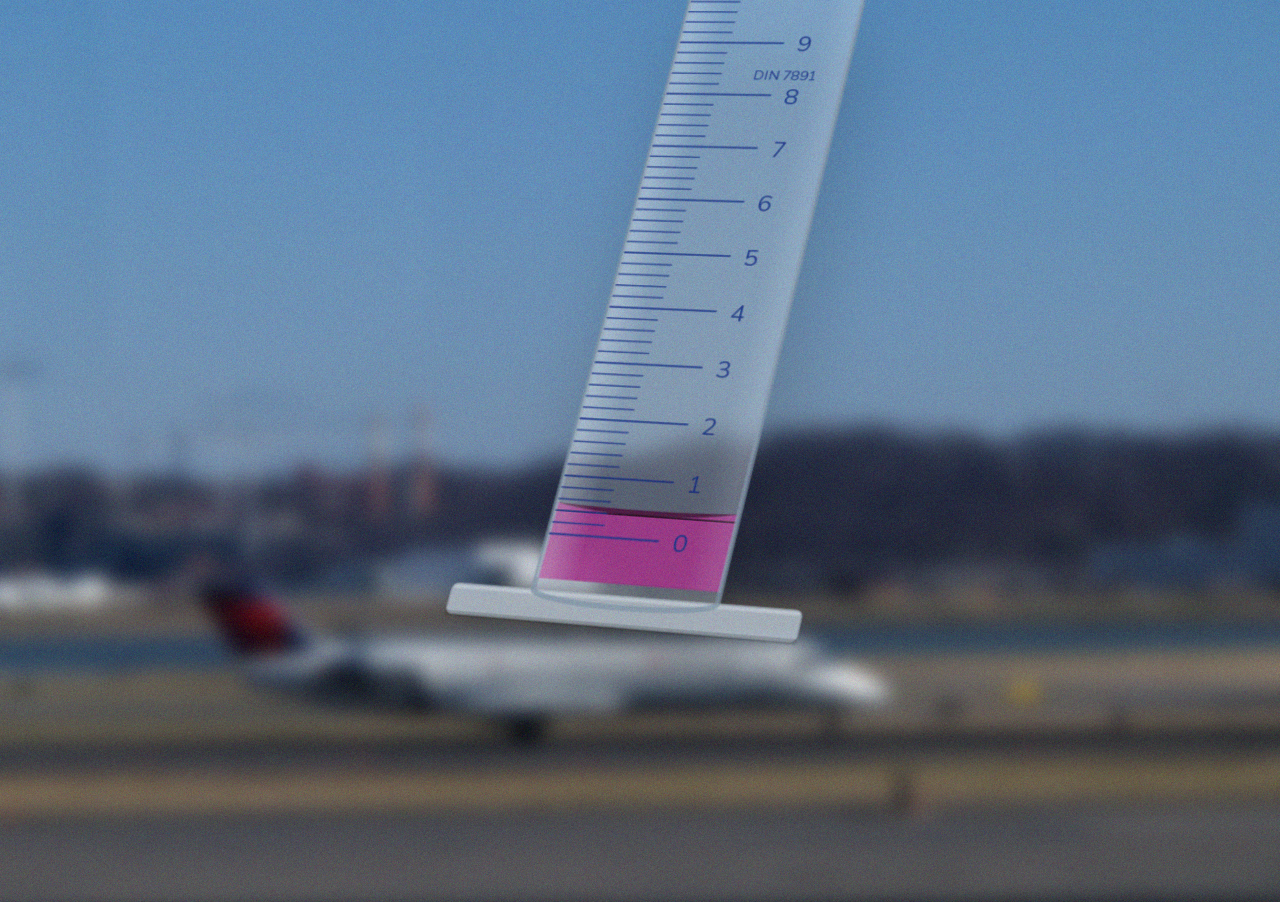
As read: 0.4 (mL)
